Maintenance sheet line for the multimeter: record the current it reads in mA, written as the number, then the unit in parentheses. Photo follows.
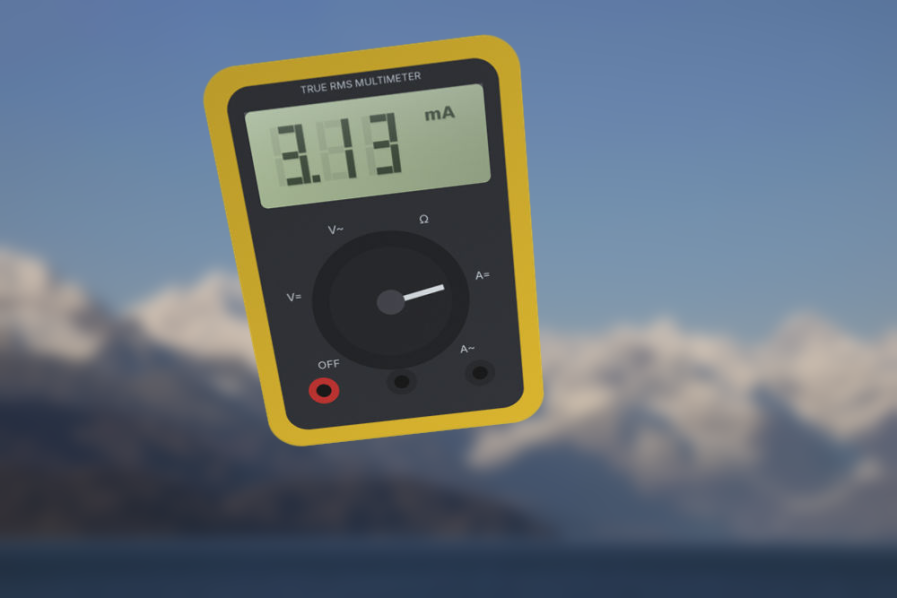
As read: 3.13 (mA)
